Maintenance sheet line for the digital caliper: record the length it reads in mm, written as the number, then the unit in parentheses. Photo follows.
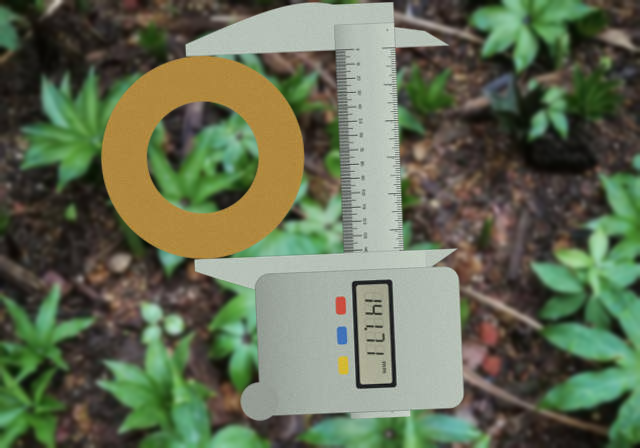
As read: 141.71 (mm)
